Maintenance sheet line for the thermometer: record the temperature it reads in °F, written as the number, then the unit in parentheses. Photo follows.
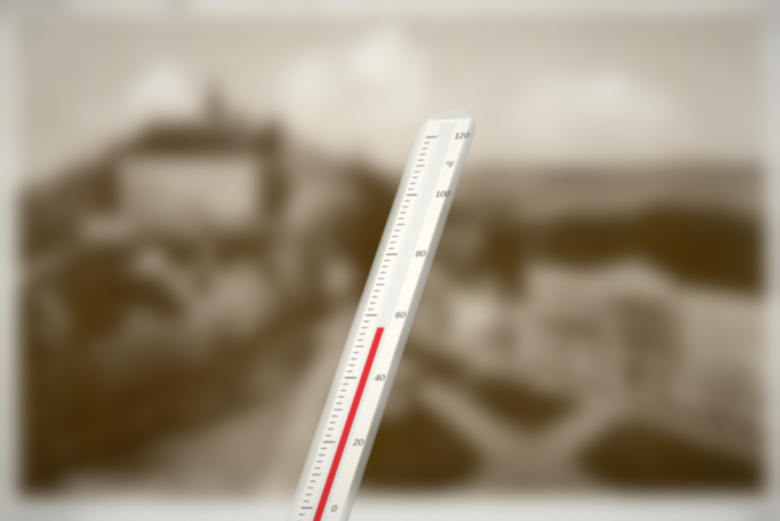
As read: 56 (°F)
